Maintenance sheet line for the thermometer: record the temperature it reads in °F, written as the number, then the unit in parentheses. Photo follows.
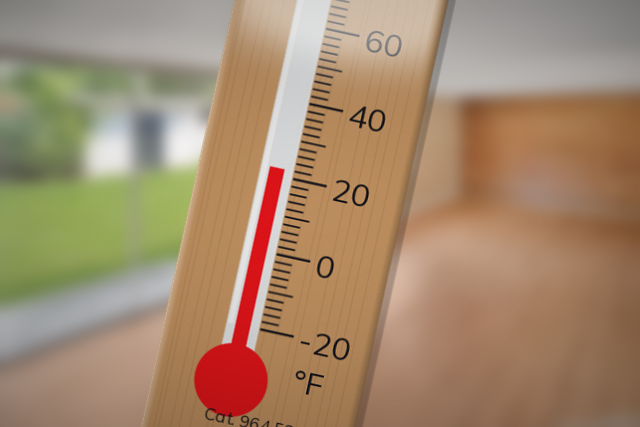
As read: 22 (°F)
